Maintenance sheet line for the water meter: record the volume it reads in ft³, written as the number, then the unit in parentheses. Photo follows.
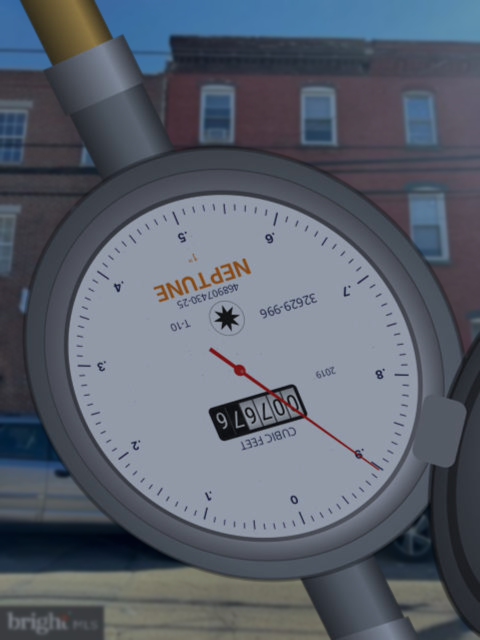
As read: 7675.90 (ft³)
